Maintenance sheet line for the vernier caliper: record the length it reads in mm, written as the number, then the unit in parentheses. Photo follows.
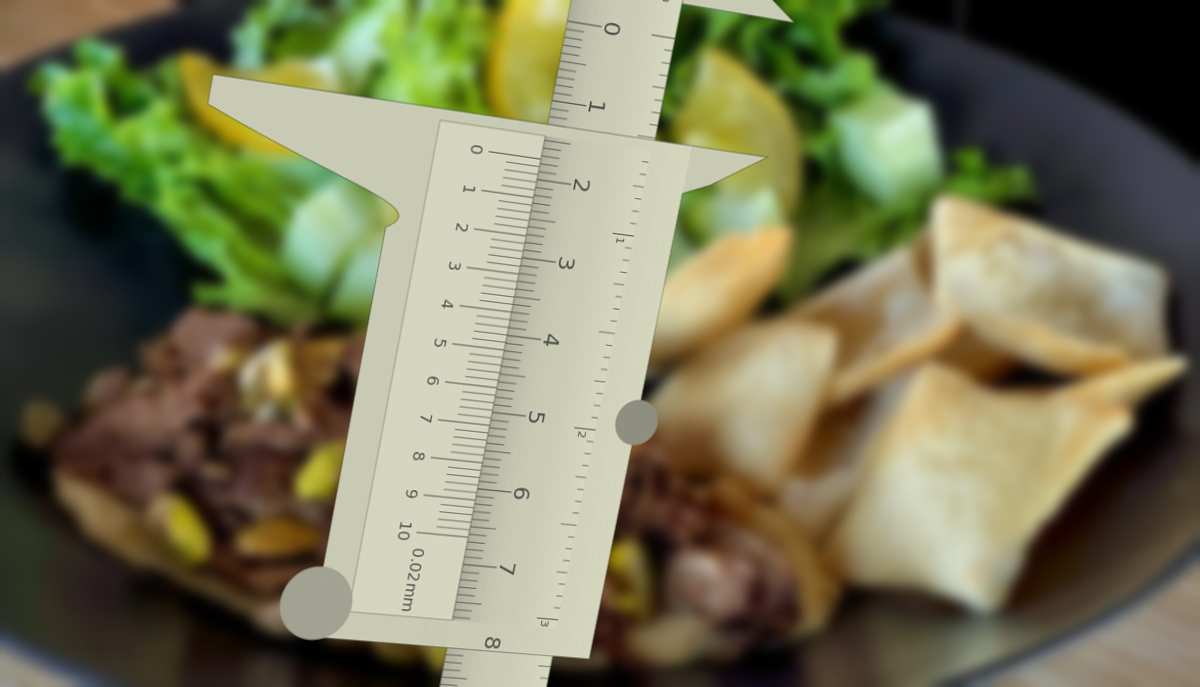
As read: 17.4 (mm)
